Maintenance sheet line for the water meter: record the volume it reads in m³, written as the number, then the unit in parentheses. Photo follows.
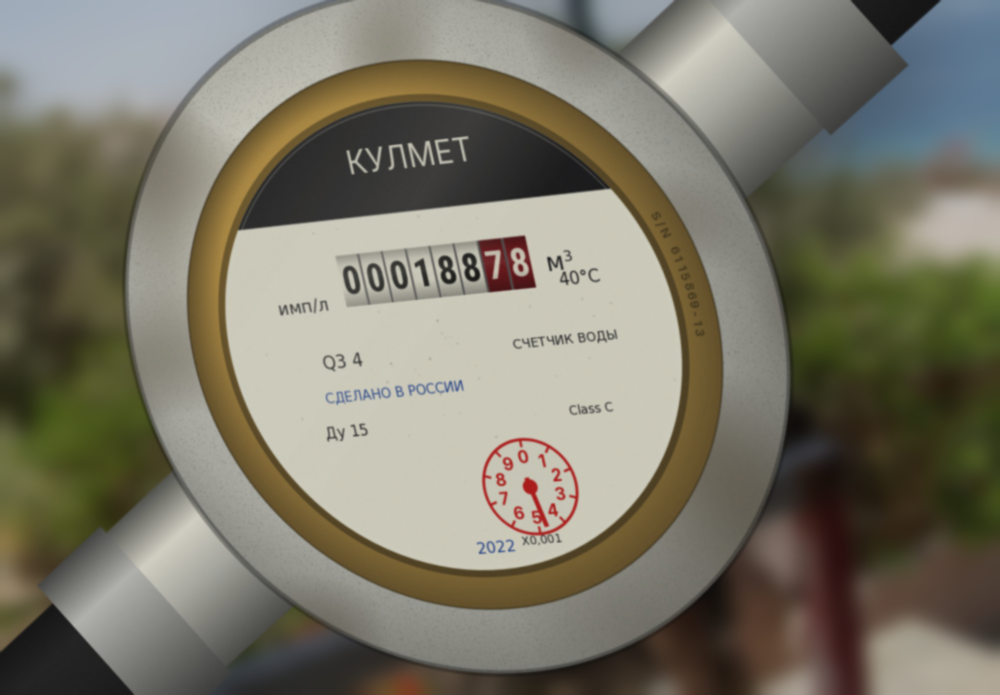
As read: 188.784 (m³)
